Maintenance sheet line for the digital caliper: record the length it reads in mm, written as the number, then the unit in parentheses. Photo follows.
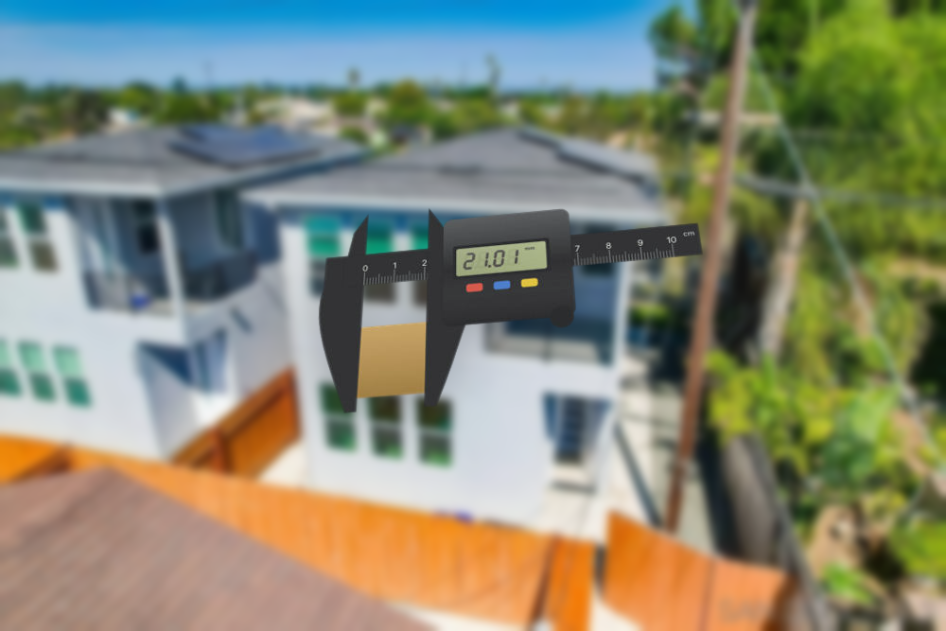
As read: 21.01 (mm)
